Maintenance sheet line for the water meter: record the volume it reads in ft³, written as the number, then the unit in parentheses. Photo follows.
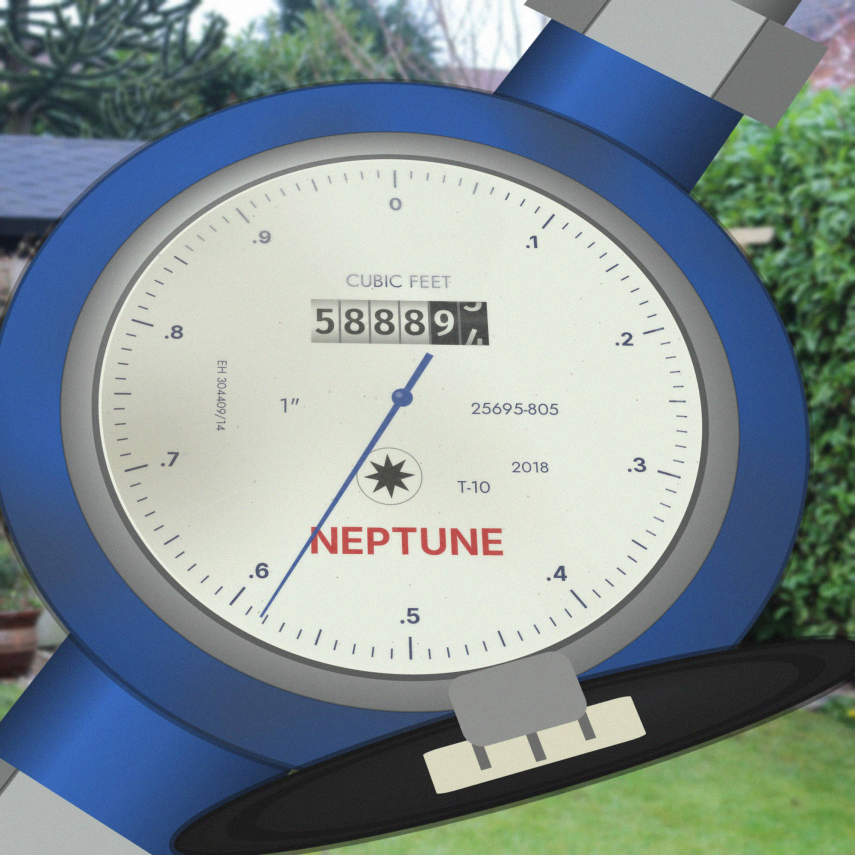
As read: 588893.58 (ft³)
